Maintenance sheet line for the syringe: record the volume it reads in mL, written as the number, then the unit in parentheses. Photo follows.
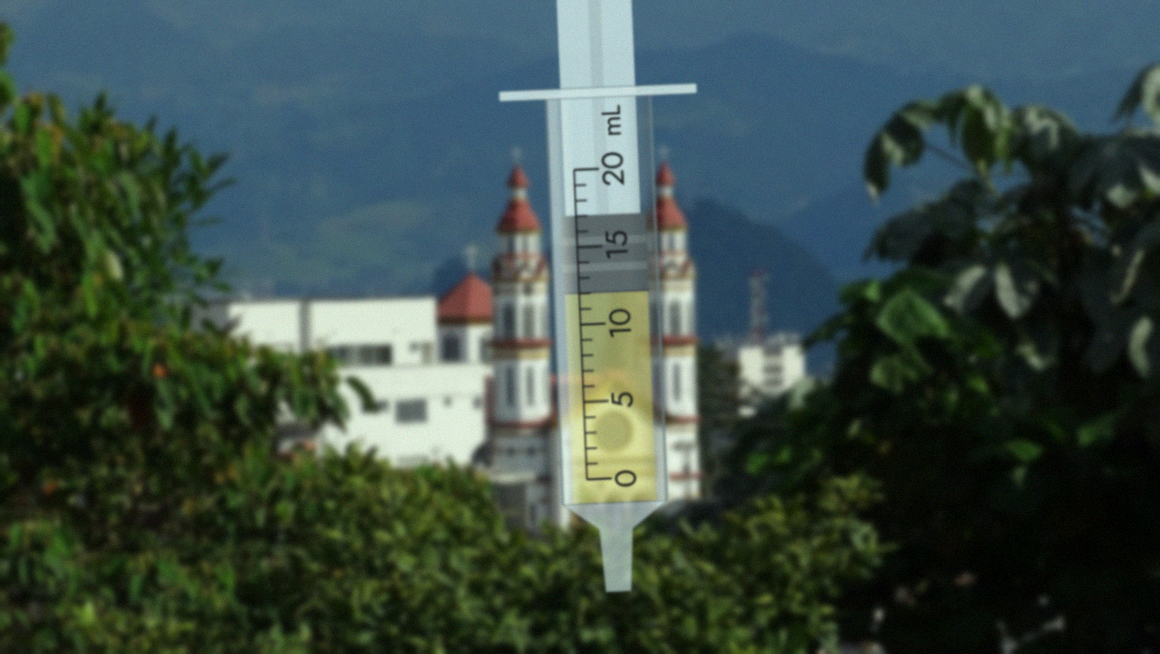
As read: 12 (mL)
